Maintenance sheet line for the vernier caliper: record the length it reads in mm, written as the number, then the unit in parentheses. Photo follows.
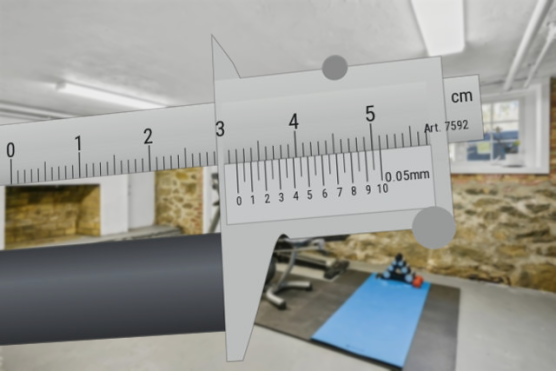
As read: 32.0 (mm)
